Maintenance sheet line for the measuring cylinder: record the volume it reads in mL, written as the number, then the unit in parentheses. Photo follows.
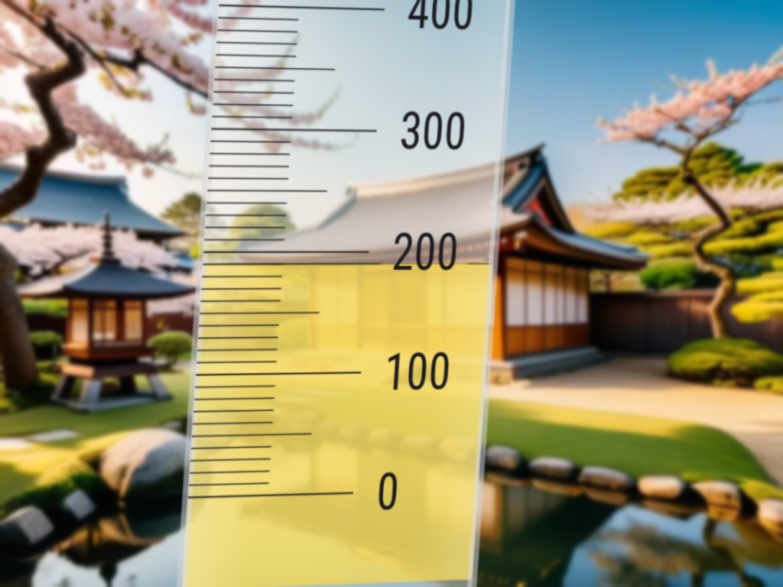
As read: 190 (mL)
